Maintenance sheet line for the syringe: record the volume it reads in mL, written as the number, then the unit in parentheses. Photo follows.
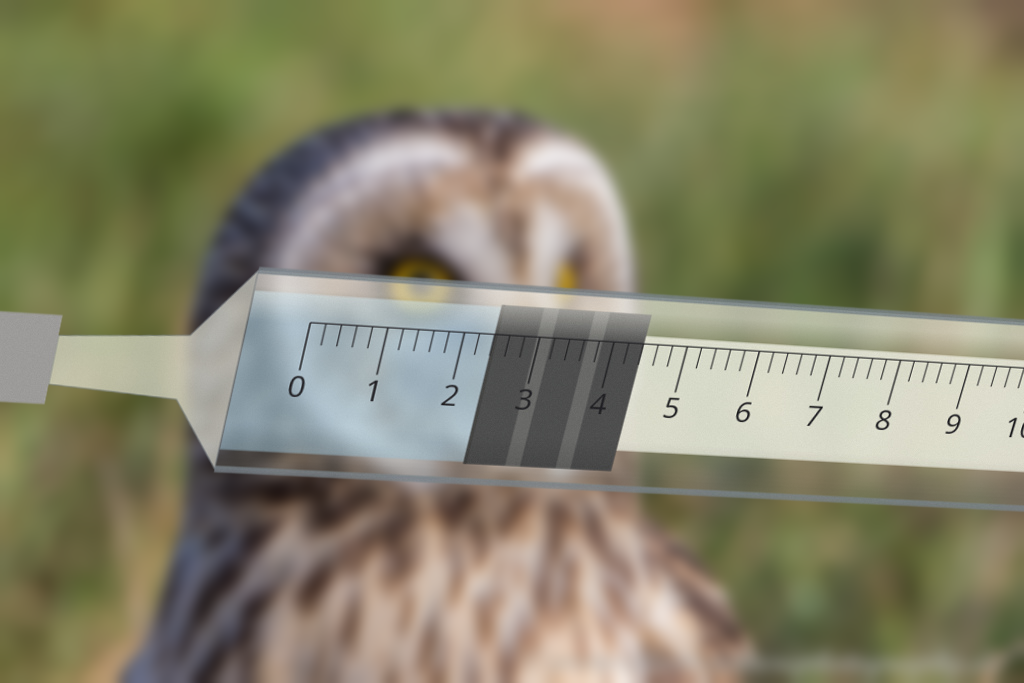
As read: 2.4 (mL)
